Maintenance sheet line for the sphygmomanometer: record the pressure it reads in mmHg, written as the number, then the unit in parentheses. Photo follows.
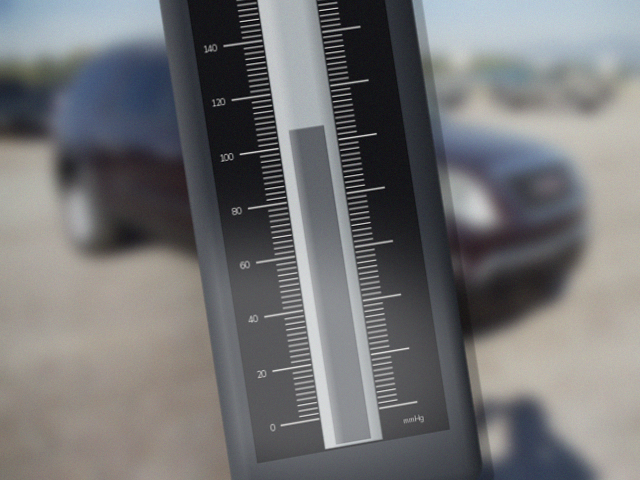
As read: 106 (mmHg)
